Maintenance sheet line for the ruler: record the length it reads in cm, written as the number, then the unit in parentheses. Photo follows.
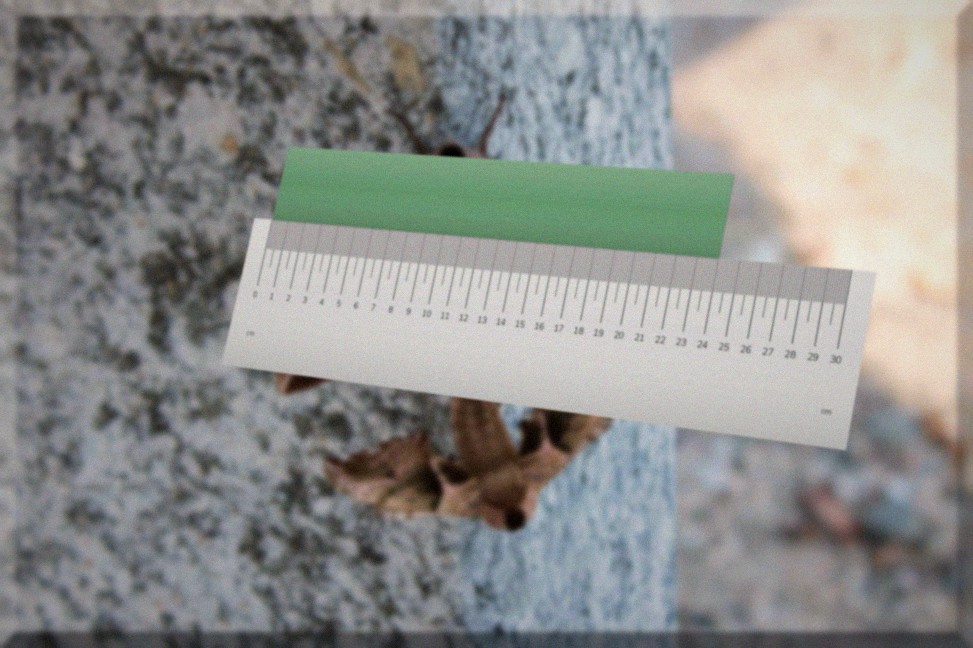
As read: 24 (cm)
